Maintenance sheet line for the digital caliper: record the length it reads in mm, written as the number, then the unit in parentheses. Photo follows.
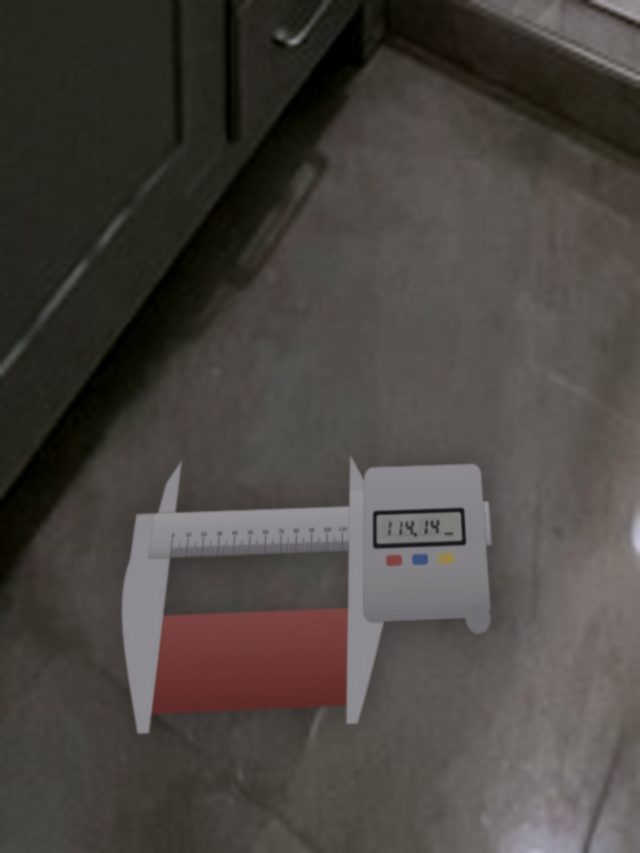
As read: 114.14 (mm)
